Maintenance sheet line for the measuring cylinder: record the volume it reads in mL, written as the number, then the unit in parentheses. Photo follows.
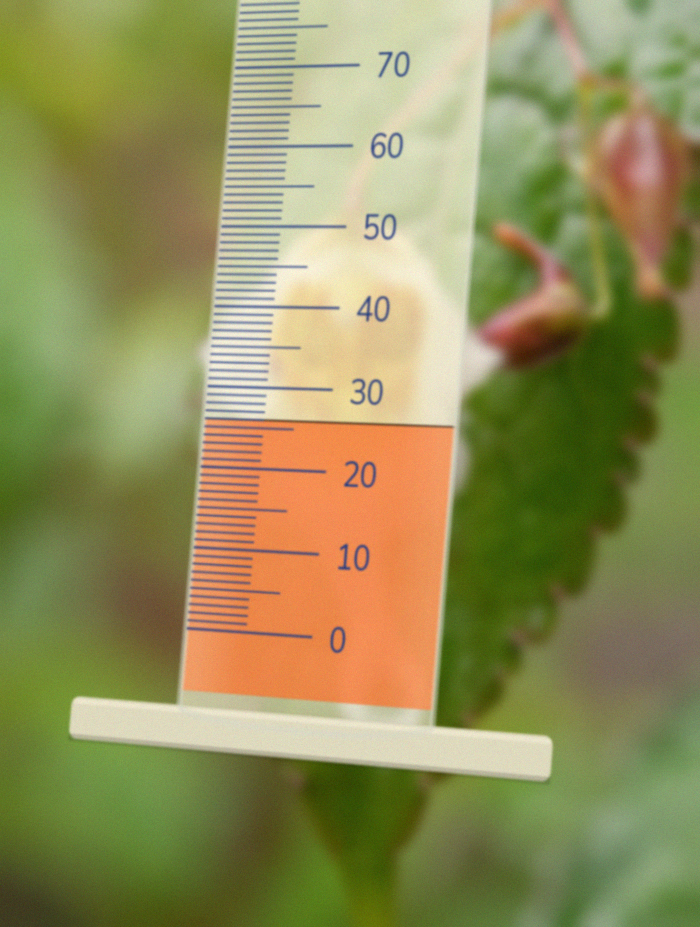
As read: 26 (mL)
